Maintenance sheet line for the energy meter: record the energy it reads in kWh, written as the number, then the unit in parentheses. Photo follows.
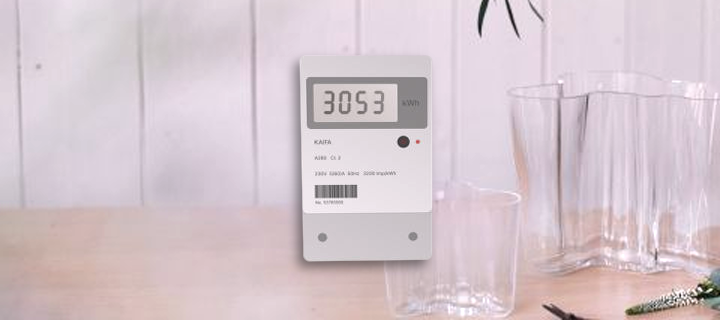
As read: 3053 (kWh)
